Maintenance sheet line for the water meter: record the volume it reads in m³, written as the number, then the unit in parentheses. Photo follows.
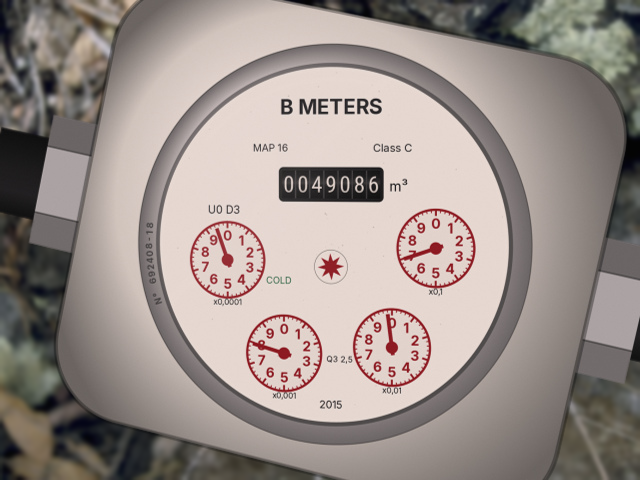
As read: 49086.6979 (m³)
